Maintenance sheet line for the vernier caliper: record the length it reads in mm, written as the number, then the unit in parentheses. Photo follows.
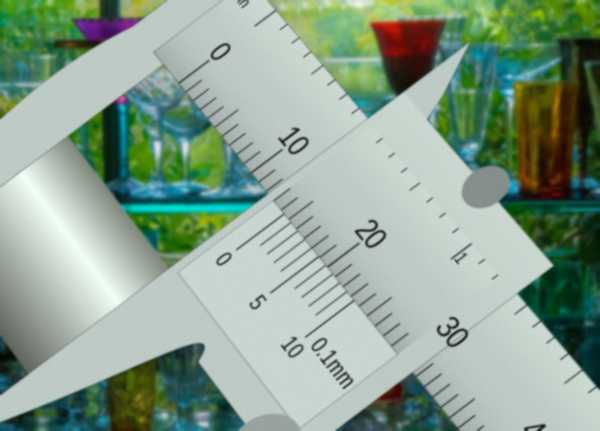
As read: 14.4 (mm)
